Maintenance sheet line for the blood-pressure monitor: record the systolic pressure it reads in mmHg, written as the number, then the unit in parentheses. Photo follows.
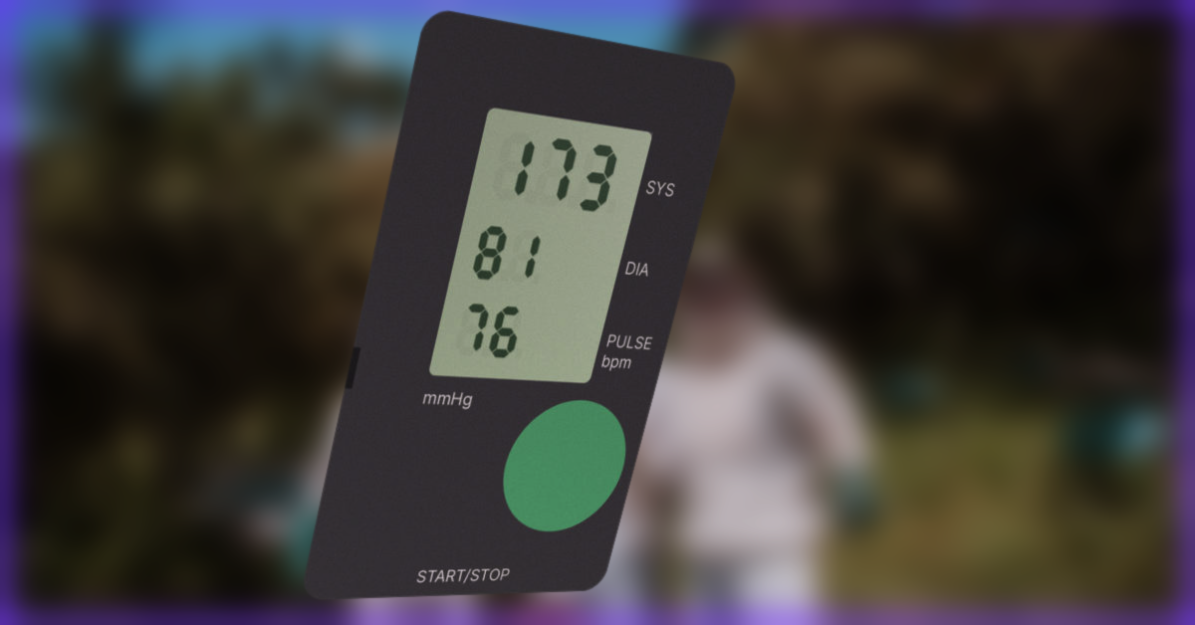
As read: 173 (mmHg)
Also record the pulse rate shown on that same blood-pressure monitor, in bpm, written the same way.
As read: 76 (bpm)
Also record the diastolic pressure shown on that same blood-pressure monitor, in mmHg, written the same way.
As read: 81 (mmHg)
